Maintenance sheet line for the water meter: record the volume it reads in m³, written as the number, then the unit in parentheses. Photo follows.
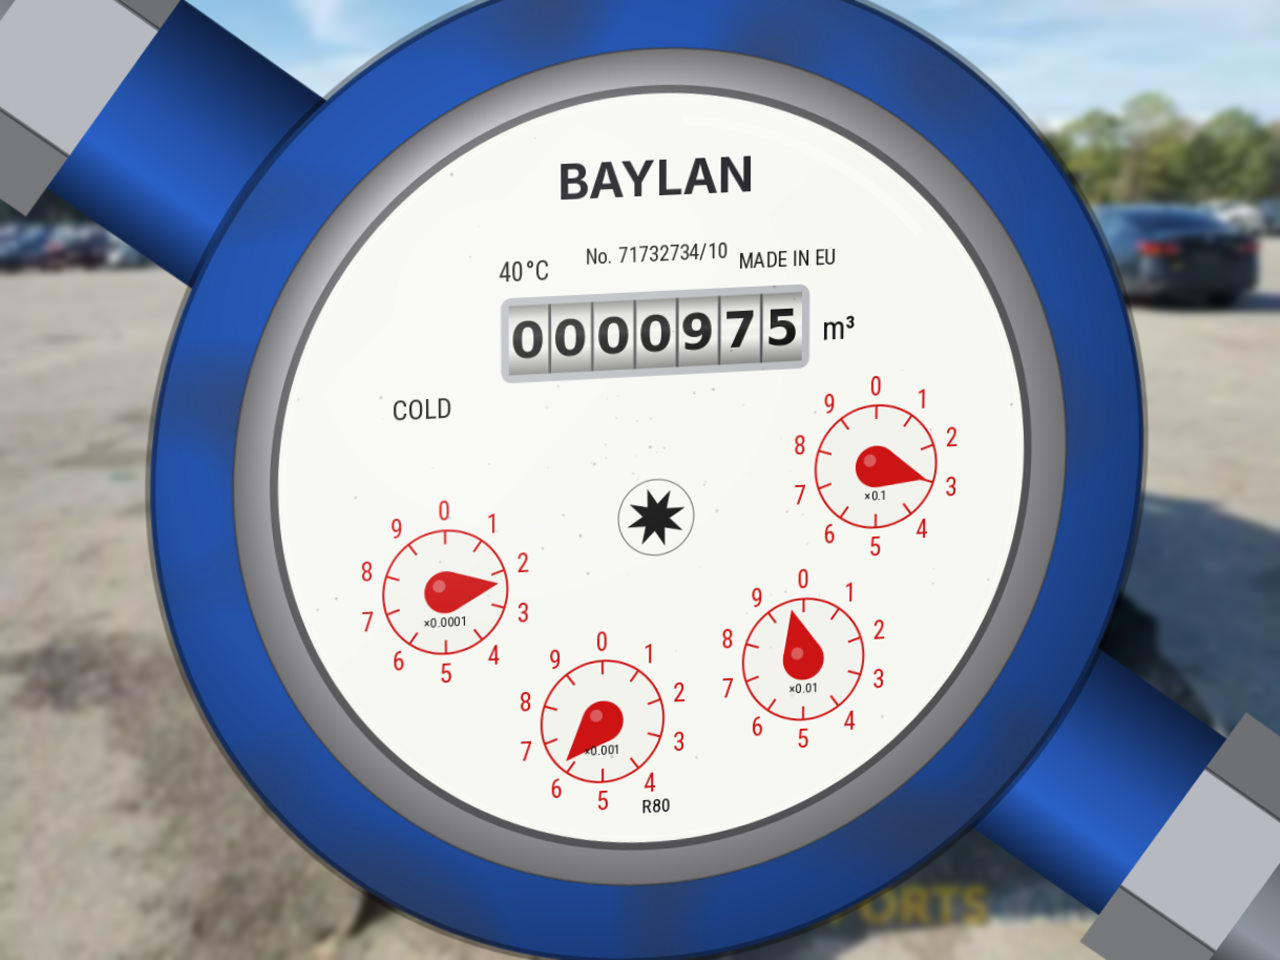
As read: 975.2962 (m³)
